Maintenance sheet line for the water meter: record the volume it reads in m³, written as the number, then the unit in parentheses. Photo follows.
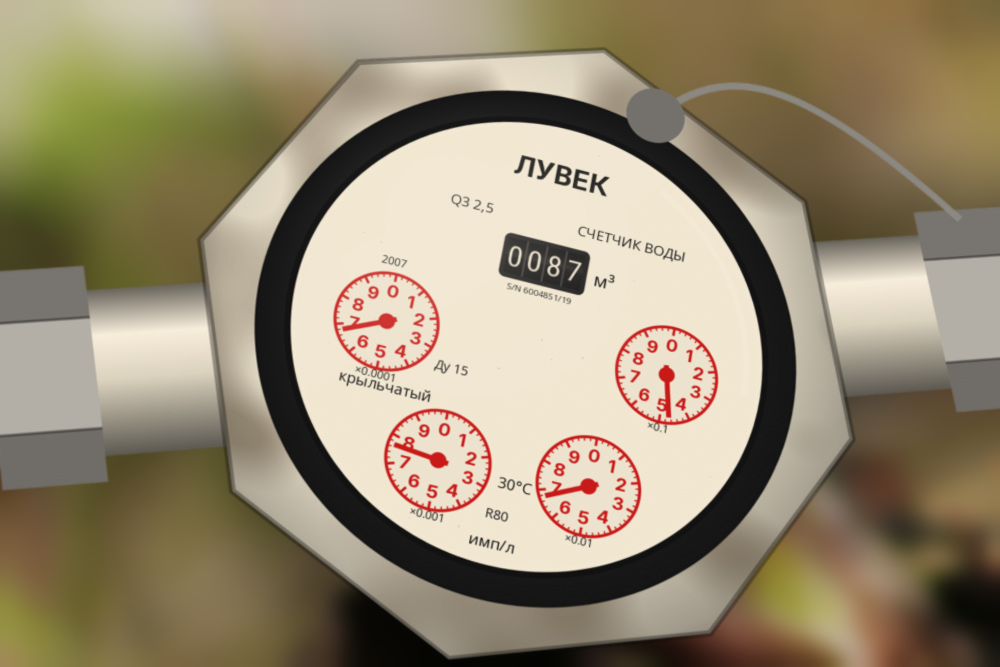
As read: 87.4676 (m³)
